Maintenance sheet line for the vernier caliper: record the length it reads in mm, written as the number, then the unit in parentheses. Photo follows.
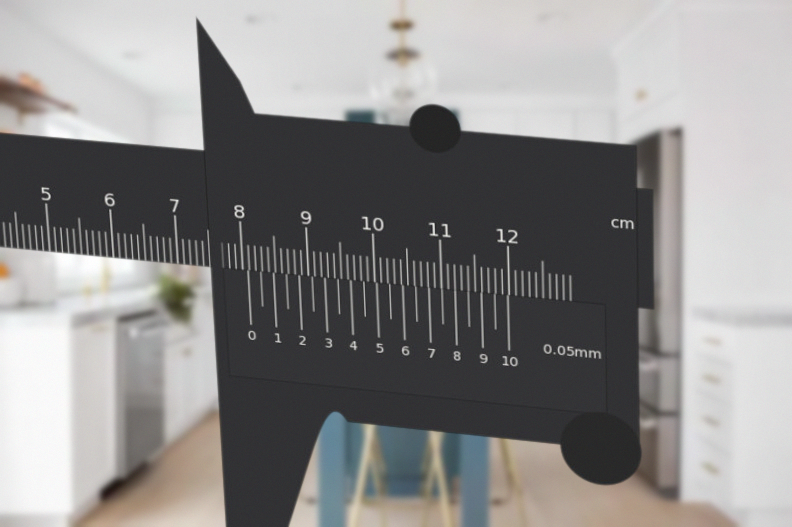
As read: 80.8 (mm)
